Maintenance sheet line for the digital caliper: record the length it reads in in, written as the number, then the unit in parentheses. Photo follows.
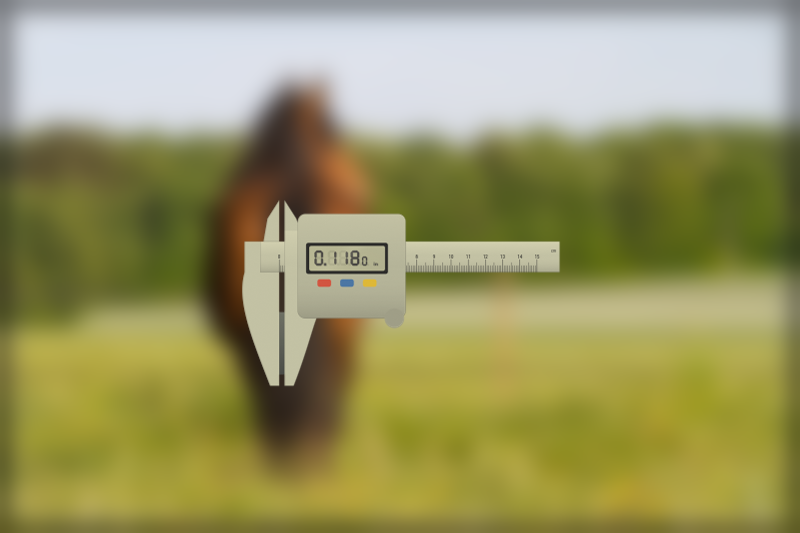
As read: 0.1180 (in)
